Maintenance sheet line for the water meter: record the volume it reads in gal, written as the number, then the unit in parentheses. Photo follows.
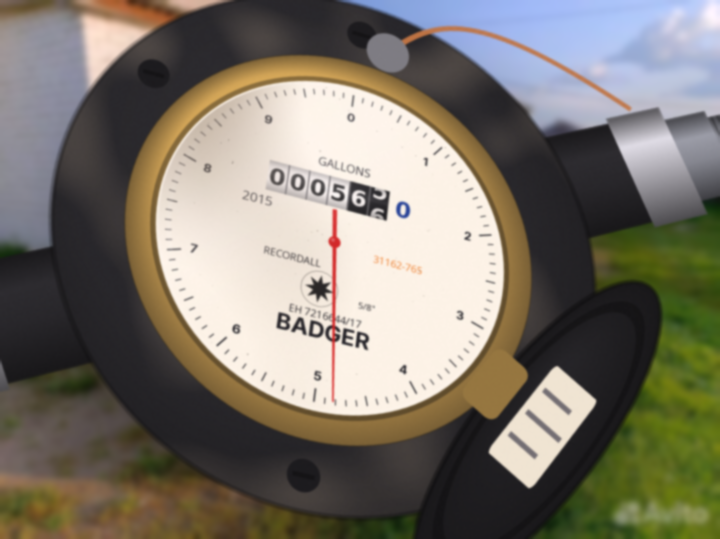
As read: 5654.8 (gal)
